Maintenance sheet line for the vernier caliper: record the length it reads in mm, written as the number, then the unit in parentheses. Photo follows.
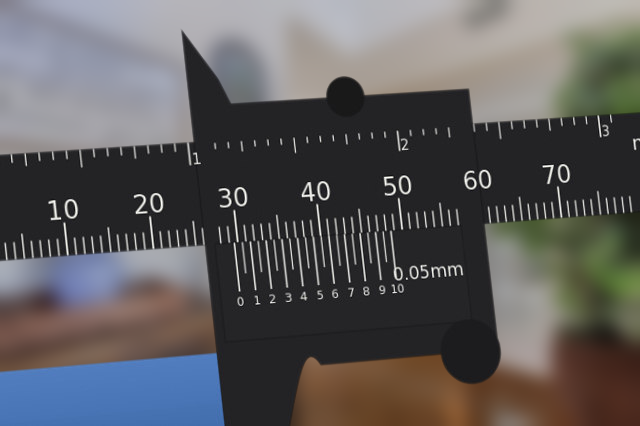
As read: 29.6 (mm)
